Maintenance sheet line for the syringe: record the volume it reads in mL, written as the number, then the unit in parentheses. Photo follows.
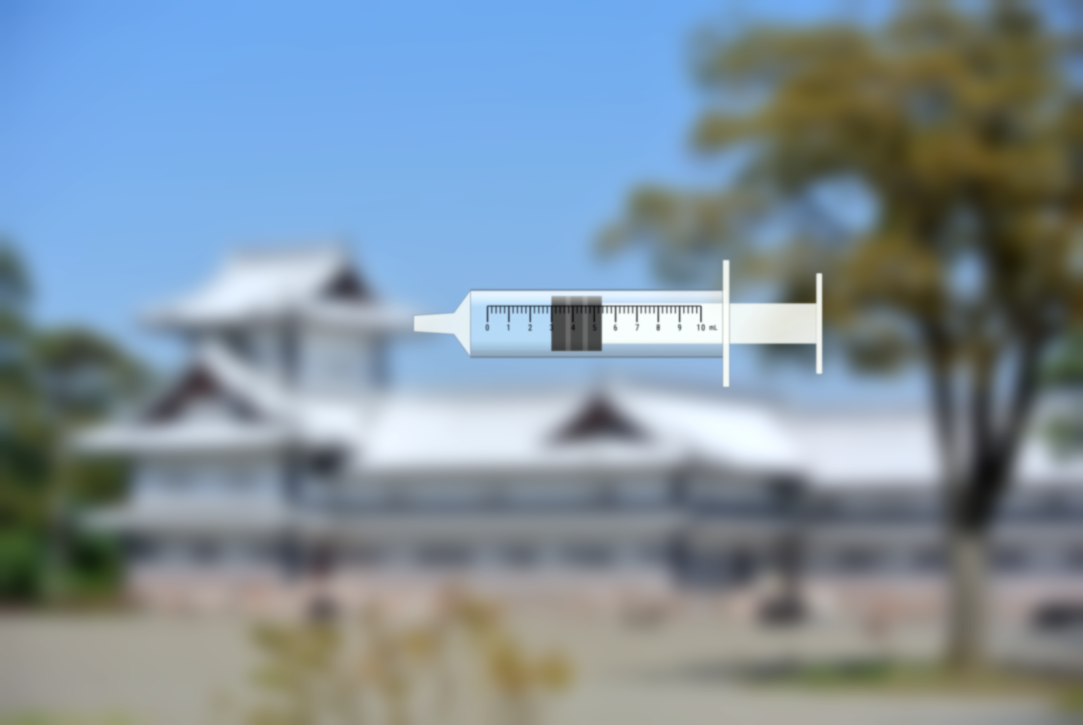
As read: 3 (mL)
